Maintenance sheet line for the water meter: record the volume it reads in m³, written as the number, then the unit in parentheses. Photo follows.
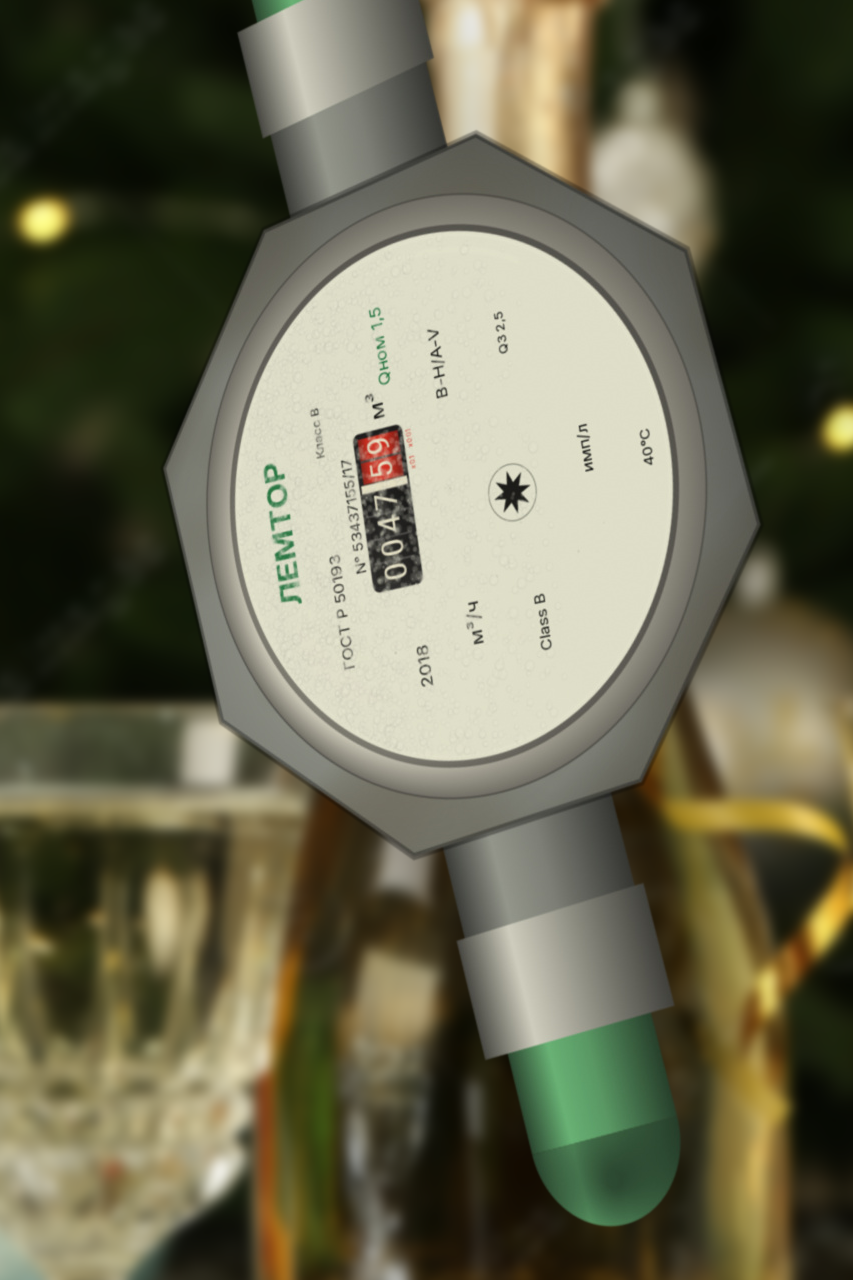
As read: 47.59 (m³)
